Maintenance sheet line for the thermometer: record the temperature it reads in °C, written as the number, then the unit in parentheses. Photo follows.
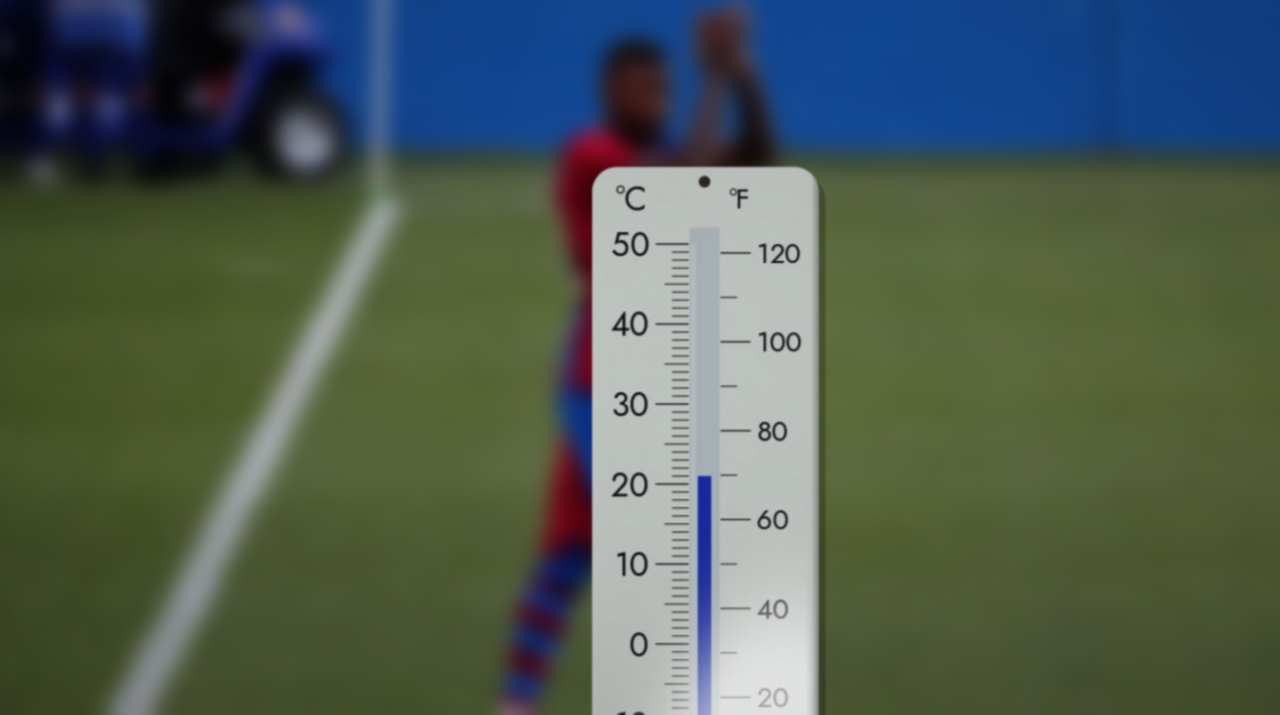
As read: 21 (°C)
